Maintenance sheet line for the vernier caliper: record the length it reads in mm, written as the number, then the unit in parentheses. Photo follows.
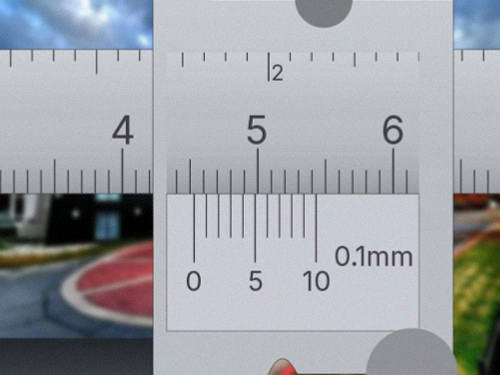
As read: 45.3 (mm)
